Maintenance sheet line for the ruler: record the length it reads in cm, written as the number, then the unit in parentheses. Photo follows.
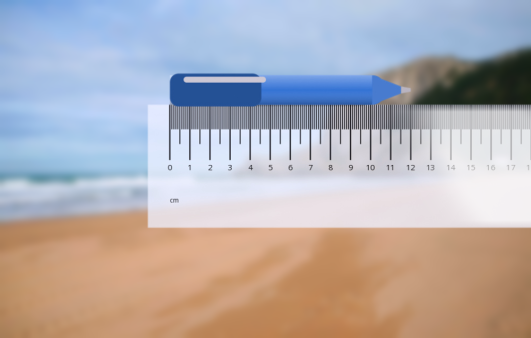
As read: 12 (cm)
